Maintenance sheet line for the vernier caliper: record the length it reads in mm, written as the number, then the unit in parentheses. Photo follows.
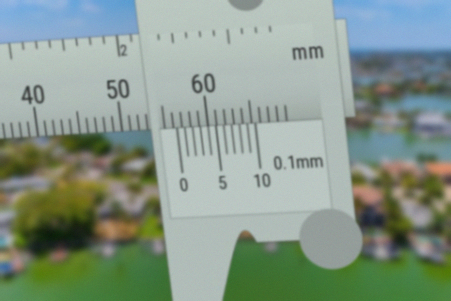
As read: 56.4 (mm)
